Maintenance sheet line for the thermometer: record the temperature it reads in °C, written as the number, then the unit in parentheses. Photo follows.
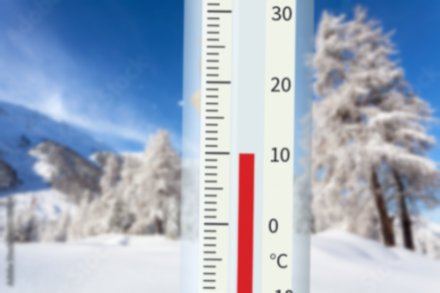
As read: 10 (°C)
